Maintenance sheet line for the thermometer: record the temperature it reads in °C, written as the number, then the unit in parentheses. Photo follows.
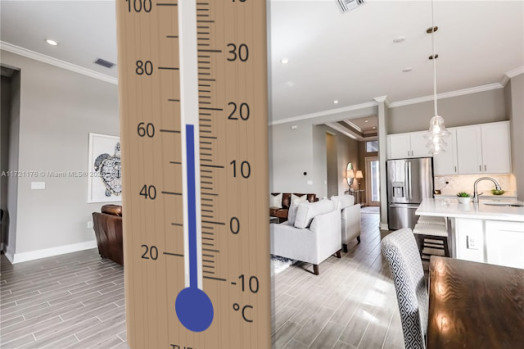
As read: 17 (°C)
